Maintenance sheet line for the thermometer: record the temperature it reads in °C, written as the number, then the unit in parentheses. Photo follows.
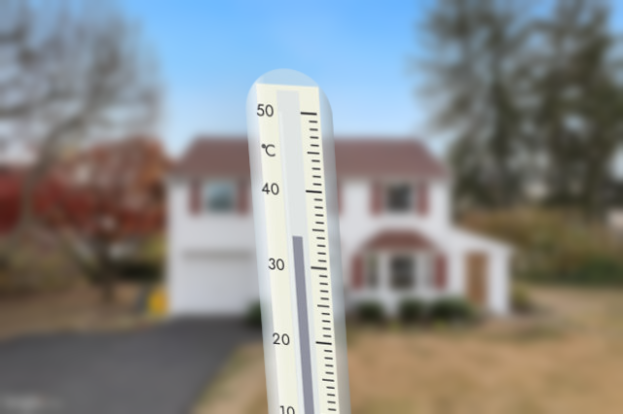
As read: 34 (°C)
